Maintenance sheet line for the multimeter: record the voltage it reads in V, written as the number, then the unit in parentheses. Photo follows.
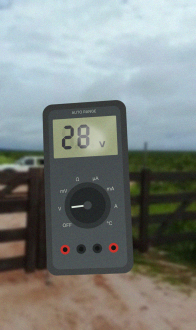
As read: 28 (V)
